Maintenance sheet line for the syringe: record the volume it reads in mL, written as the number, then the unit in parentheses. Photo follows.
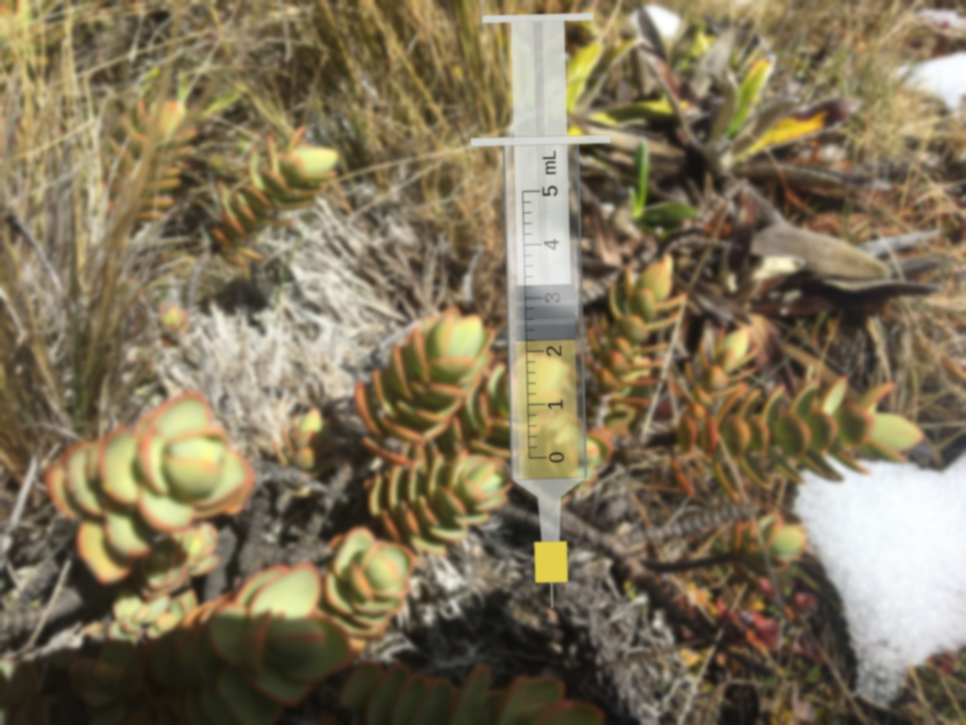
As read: 2.2 (mL)
